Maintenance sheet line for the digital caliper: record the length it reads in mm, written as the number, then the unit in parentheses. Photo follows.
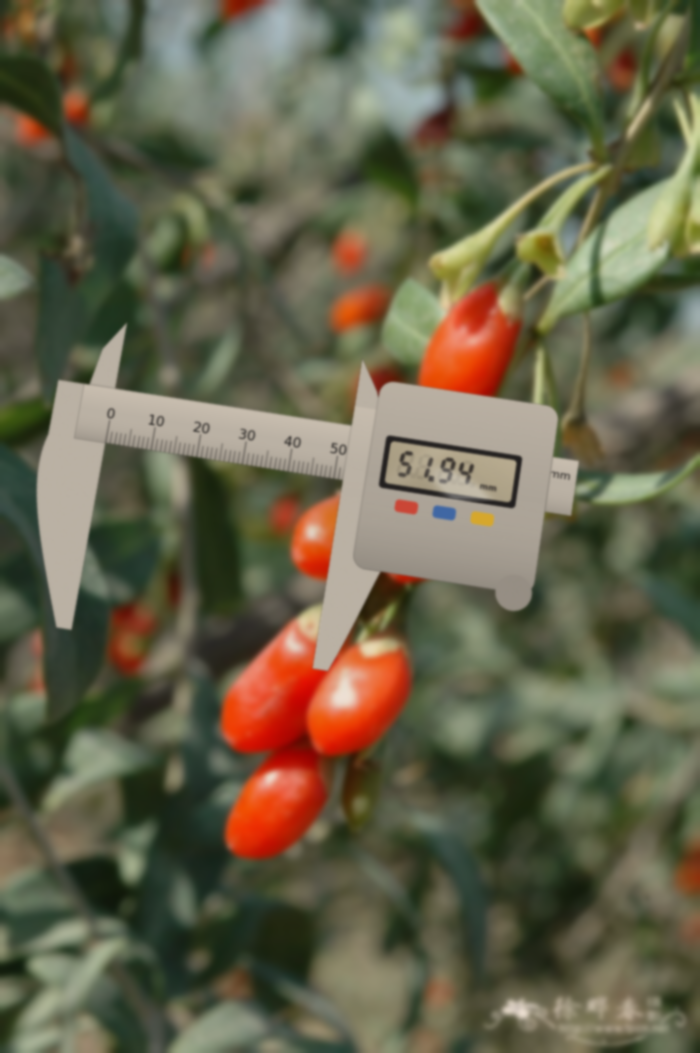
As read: 51.94 (mm)
